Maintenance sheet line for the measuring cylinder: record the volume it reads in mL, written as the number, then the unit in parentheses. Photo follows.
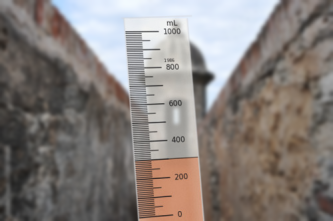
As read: 300 (mL)
